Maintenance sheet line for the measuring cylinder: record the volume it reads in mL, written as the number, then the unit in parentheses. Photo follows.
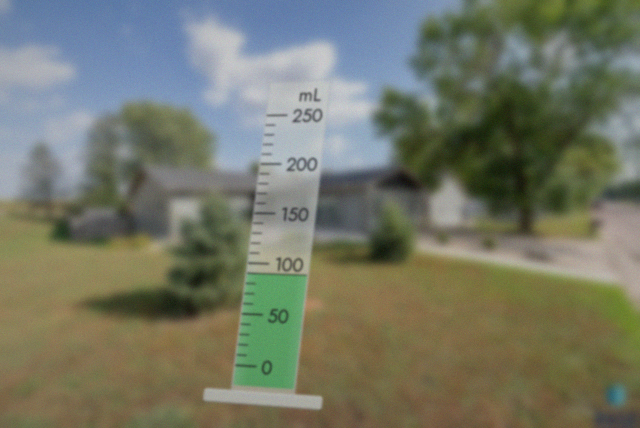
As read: 90 (mL)
